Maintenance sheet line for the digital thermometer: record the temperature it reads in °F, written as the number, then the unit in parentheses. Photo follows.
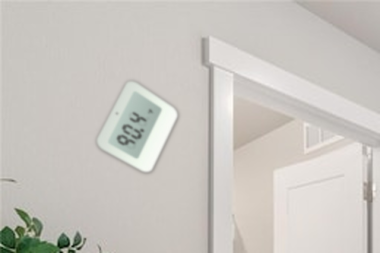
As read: 90.4 (°F)
